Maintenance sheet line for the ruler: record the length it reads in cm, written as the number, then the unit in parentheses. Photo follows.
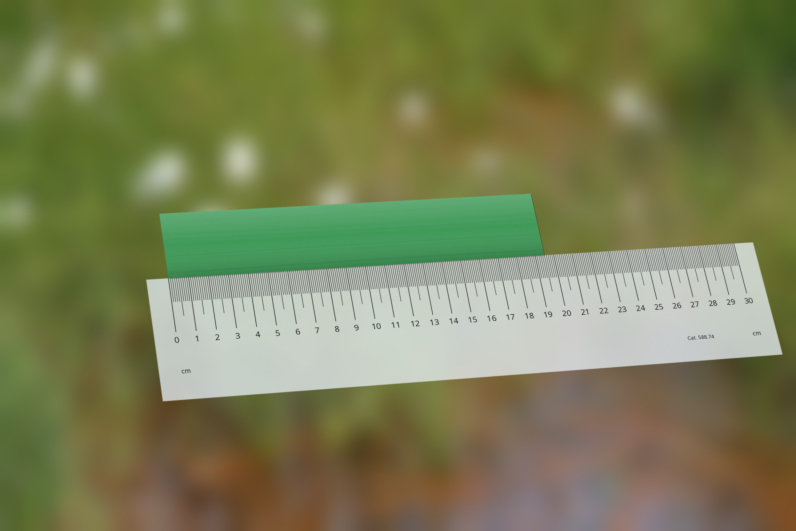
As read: 19.5 (cm)
